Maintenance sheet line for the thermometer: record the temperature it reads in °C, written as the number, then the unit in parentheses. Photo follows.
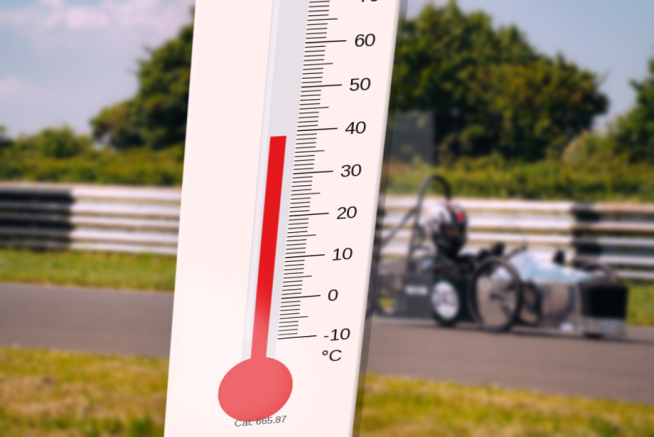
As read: 39 (°C)
